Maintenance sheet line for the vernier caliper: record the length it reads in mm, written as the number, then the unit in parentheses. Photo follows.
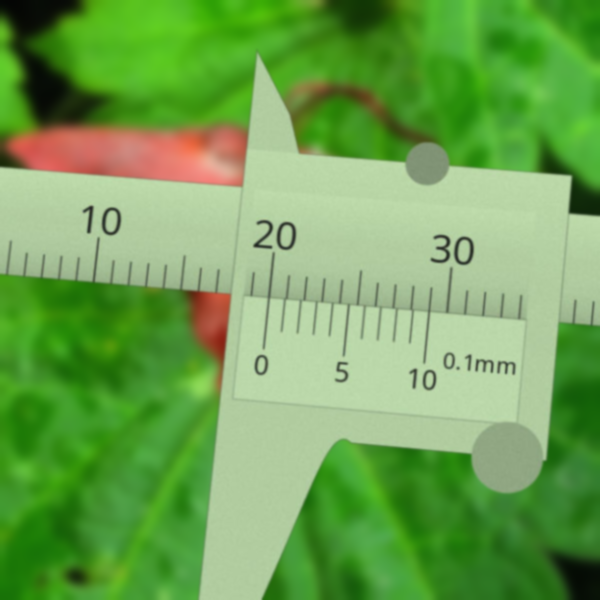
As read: 20.0 (mm)
